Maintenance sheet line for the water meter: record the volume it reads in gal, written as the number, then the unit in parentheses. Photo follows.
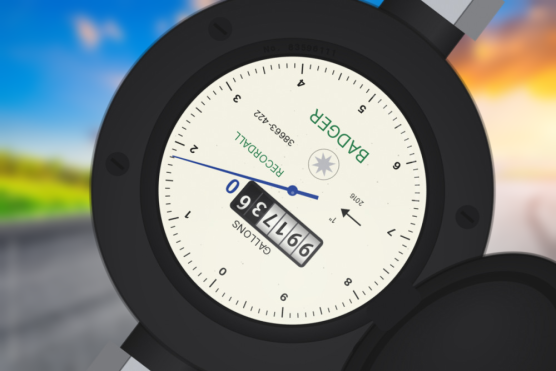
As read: 9917361.8 (gal)
